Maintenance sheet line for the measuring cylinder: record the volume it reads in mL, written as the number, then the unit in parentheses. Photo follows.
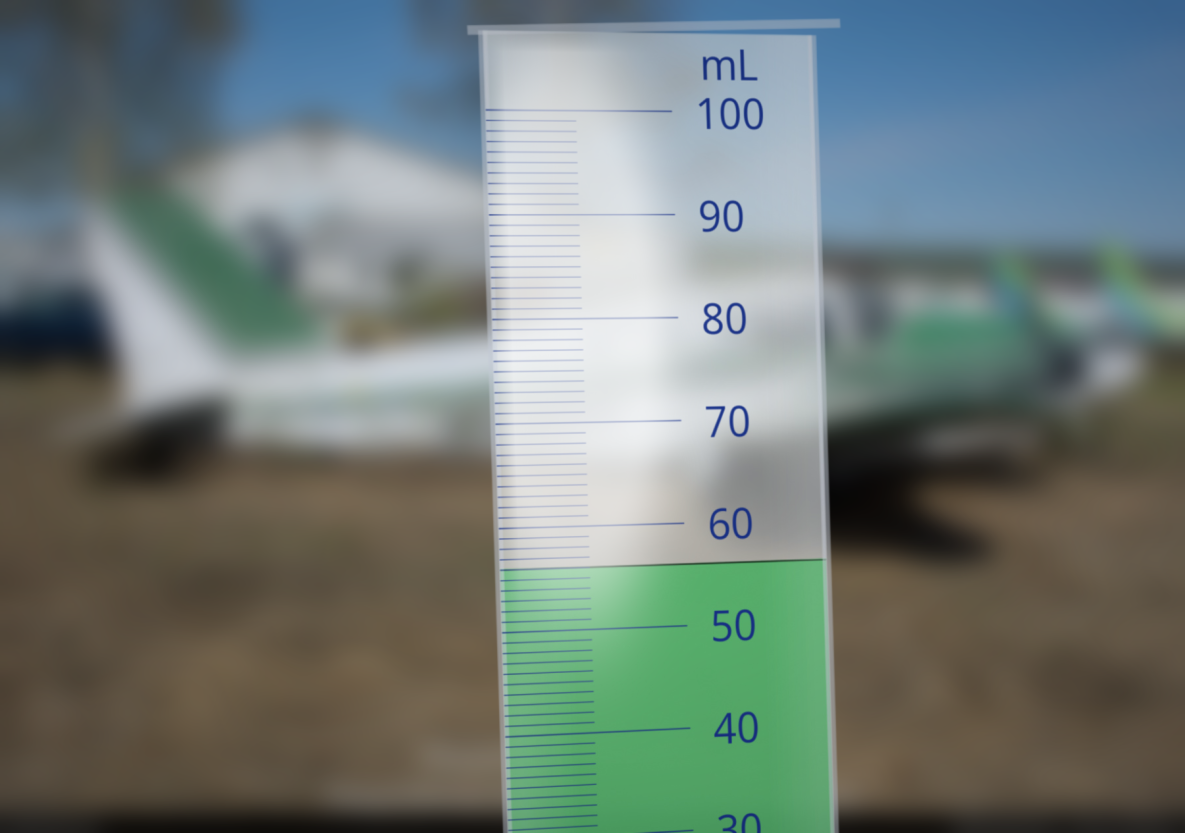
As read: 56 (mL)
